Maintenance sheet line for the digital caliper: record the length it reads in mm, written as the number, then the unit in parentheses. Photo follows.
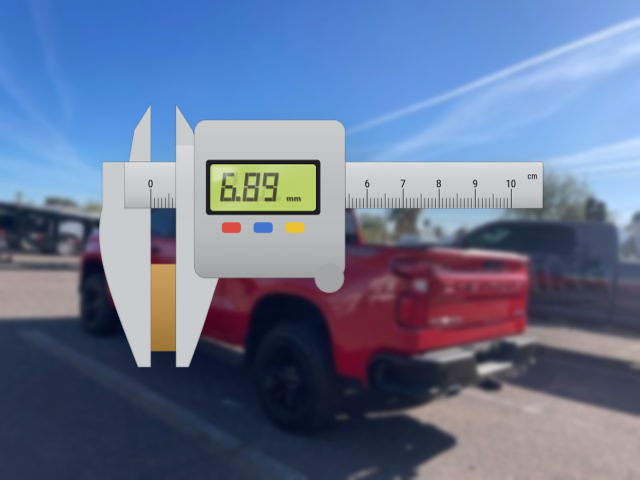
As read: 6.89 (mm)
